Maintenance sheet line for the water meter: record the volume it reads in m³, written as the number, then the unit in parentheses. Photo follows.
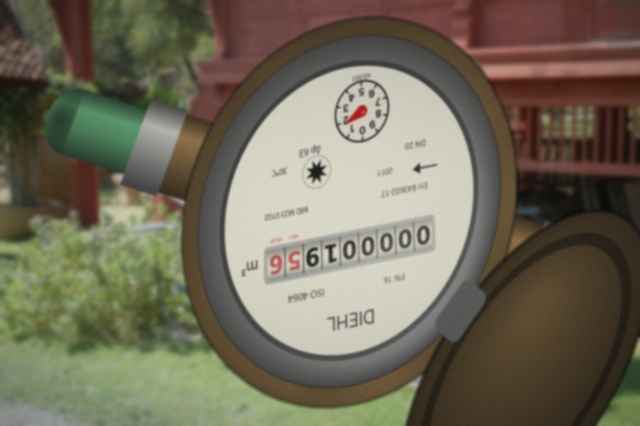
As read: 19.561 (m³)
